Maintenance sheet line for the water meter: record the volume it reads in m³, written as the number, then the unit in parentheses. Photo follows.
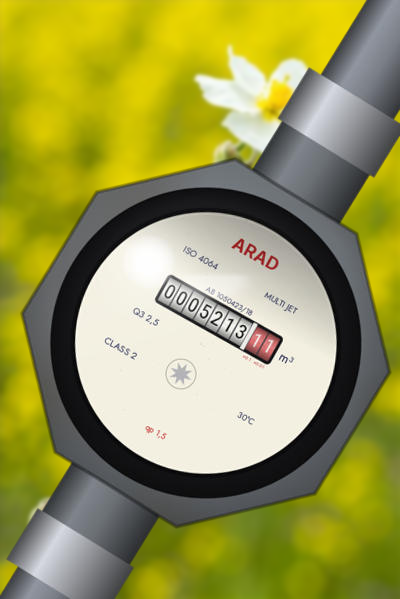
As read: 5213.11 (m³)
